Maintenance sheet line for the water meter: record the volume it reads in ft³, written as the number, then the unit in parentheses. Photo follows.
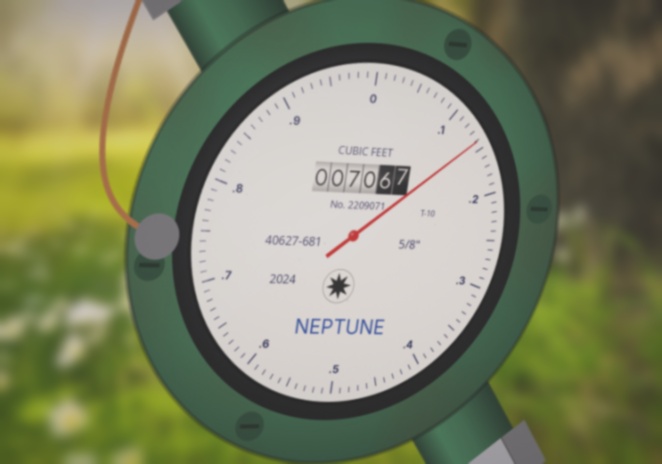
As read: 7067.14 (ft³)
